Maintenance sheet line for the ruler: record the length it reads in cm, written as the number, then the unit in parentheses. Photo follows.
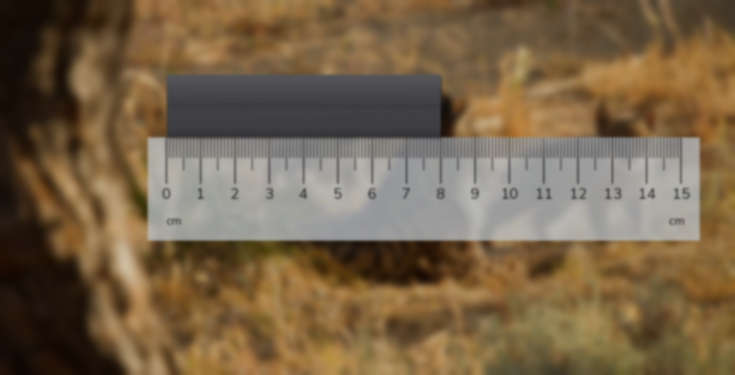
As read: 8 (cm)
